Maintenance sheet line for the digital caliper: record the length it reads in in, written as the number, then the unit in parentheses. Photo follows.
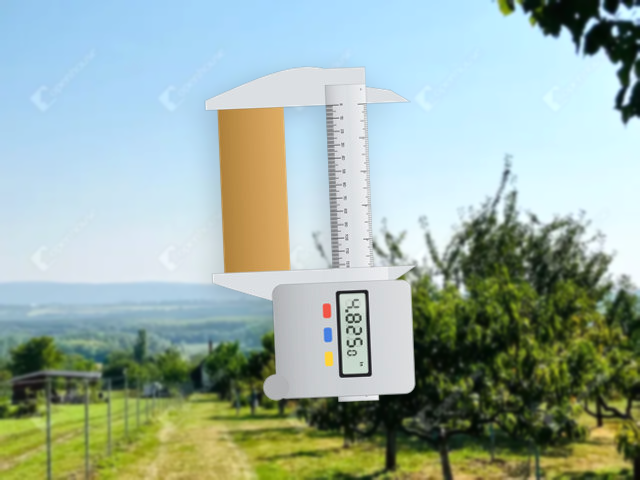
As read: 4.8250 (in)
